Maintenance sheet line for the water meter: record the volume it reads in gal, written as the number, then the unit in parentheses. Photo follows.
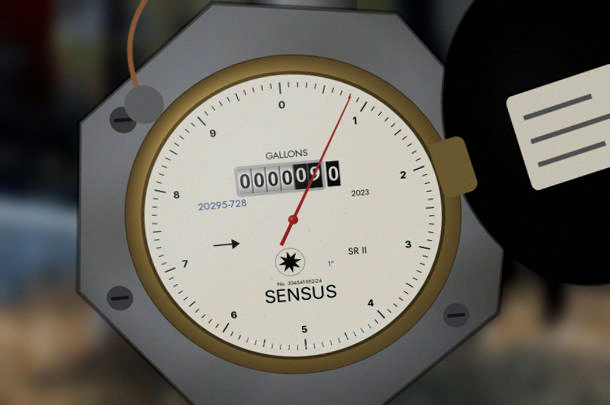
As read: 90.8 (gal)
